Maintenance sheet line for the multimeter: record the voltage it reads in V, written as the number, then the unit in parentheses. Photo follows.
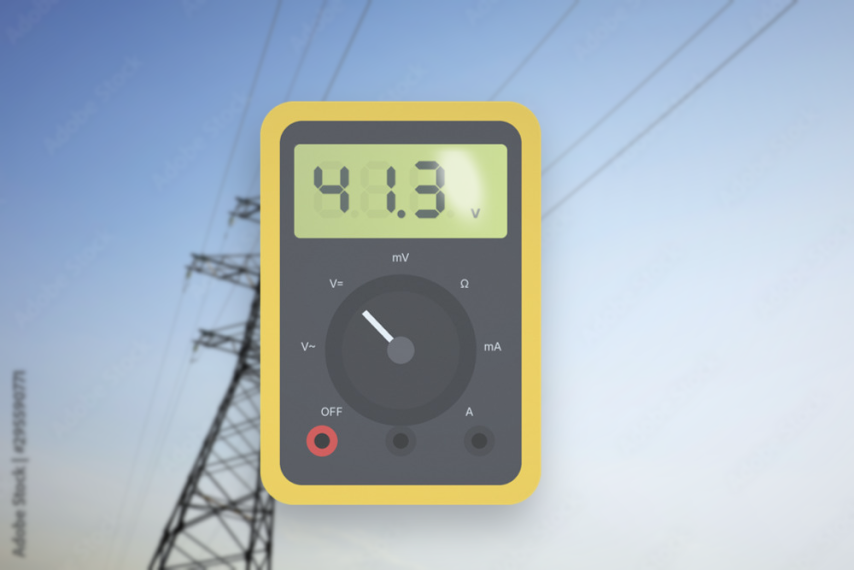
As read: 41.3 (V)
